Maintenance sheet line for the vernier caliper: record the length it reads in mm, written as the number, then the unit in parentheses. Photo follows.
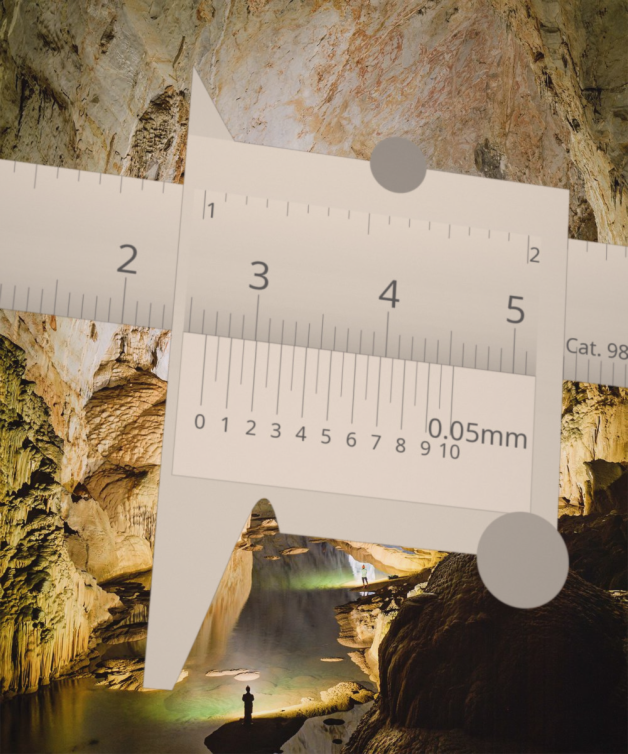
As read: 26.3 (mm)
